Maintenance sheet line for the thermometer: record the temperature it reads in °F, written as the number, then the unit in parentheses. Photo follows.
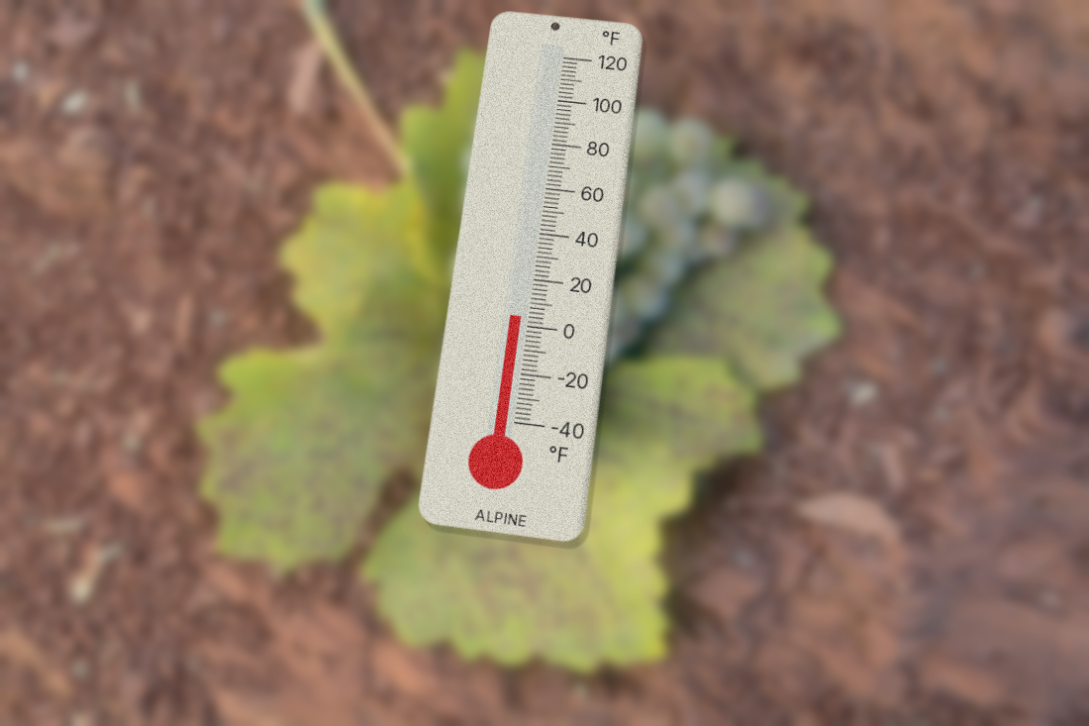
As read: 4 (°F)
